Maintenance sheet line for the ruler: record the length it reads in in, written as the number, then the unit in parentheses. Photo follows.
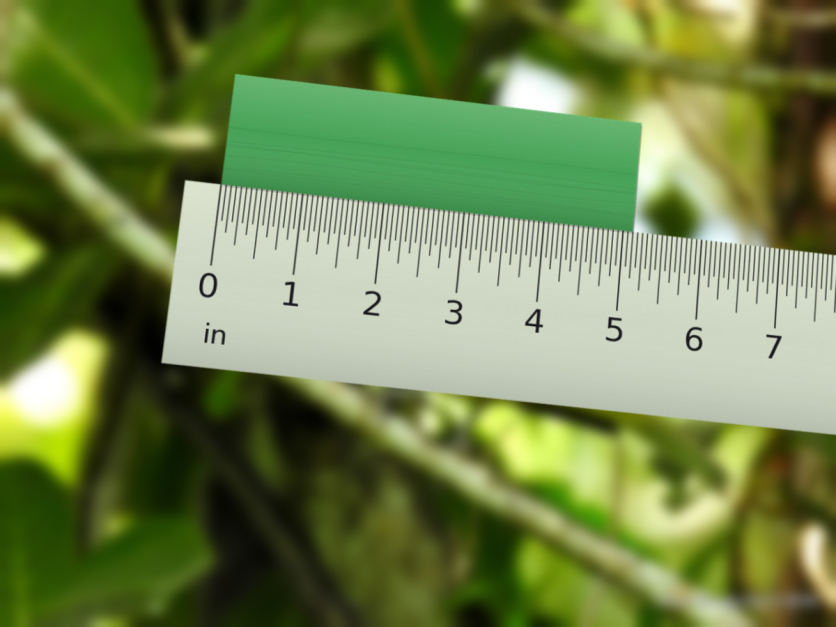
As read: 5.125 (in)
